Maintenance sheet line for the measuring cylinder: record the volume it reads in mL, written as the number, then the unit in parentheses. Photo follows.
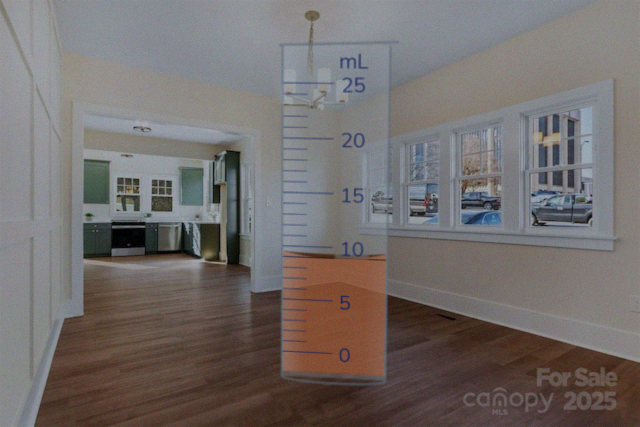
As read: 9 (mL)
